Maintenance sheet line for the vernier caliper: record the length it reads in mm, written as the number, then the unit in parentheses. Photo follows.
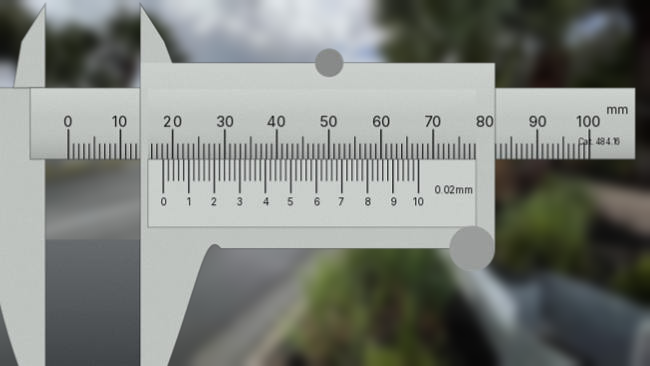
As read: 18.2 (mm)
